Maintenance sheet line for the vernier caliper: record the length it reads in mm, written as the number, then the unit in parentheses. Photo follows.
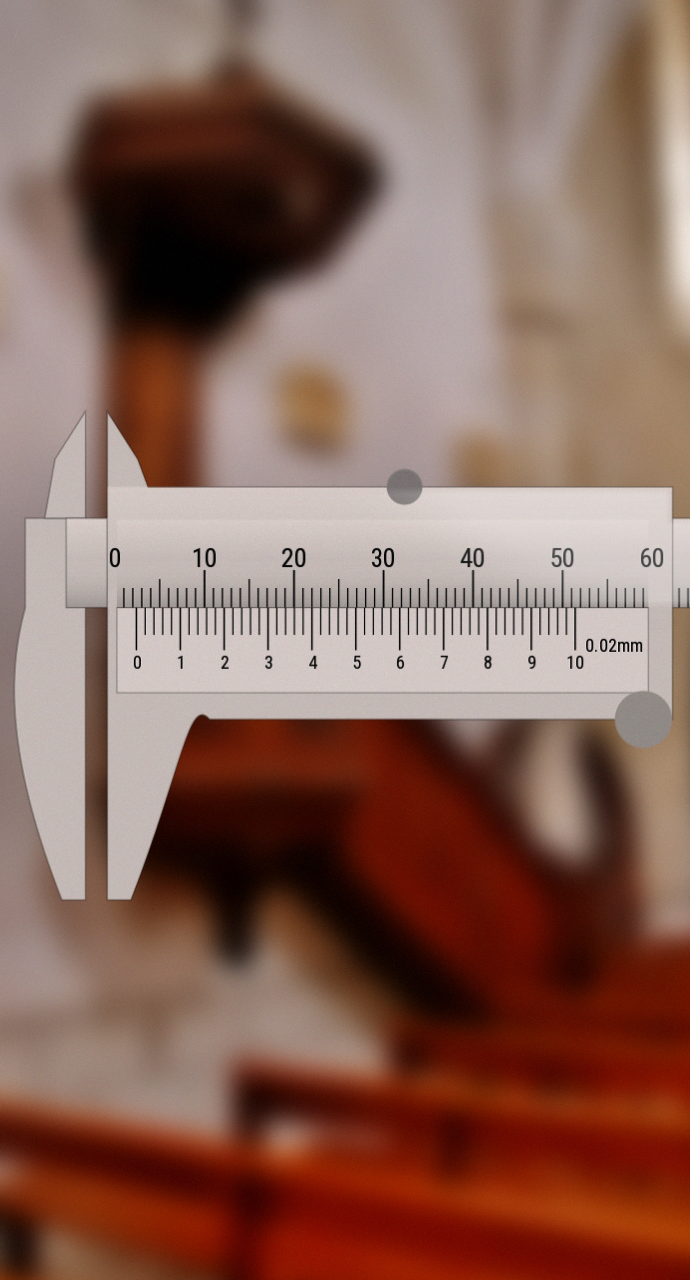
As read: 2.4 (mm)
